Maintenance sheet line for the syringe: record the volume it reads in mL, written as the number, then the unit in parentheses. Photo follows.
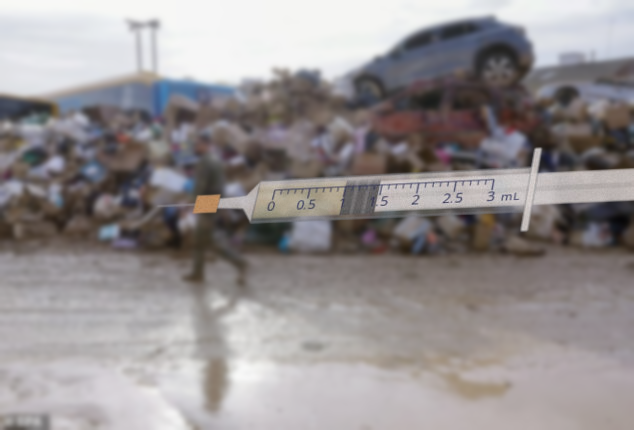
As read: 1 (mL)
